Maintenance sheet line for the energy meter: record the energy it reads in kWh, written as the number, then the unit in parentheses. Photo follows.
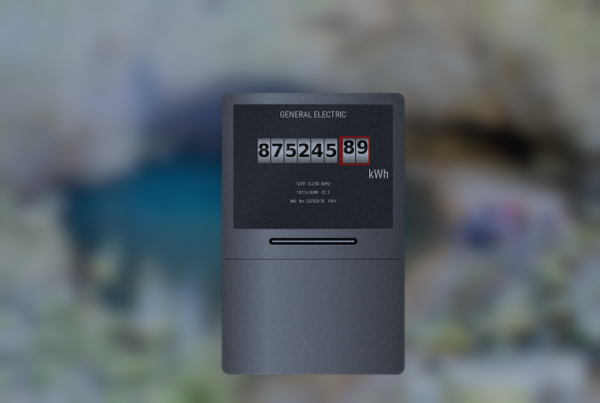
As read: 875245.89 (kWh)
